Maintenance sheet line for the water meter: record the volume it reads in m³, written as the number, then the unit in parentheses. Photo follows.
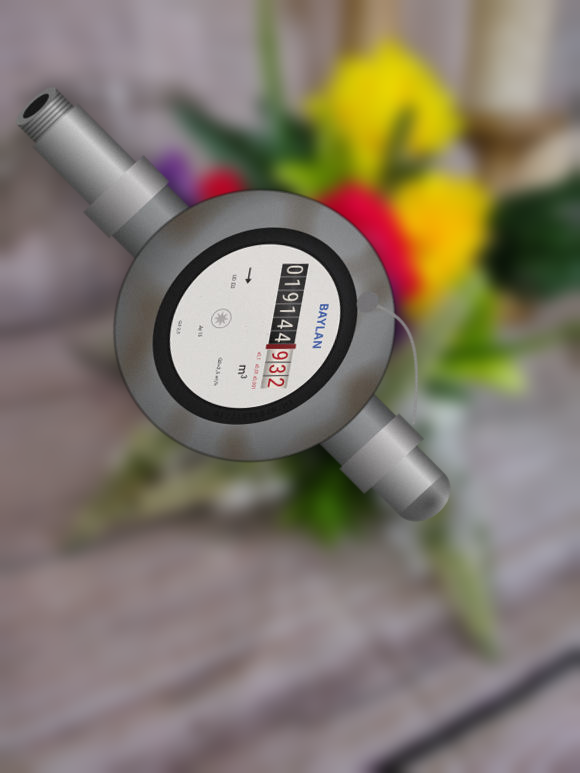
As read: 19144.932 (m³)
